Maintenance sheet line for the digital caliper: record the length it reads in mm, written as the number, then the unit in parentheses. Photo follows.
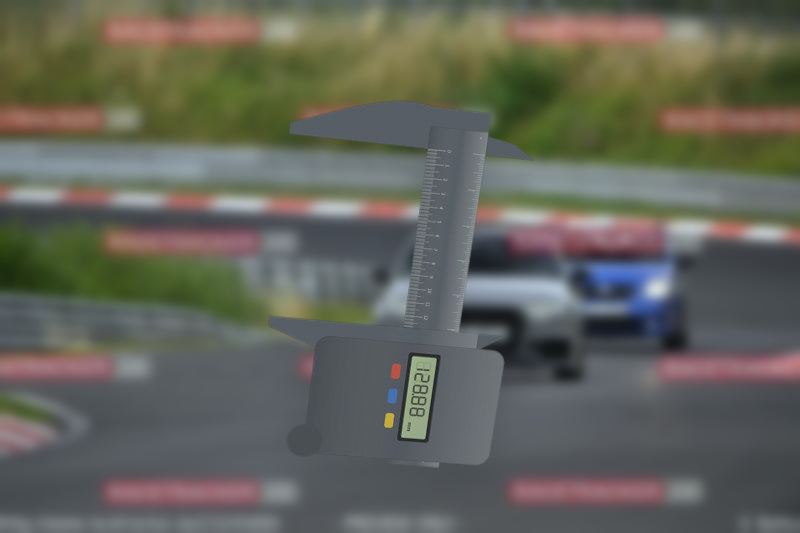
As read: 128.88 (mm)
